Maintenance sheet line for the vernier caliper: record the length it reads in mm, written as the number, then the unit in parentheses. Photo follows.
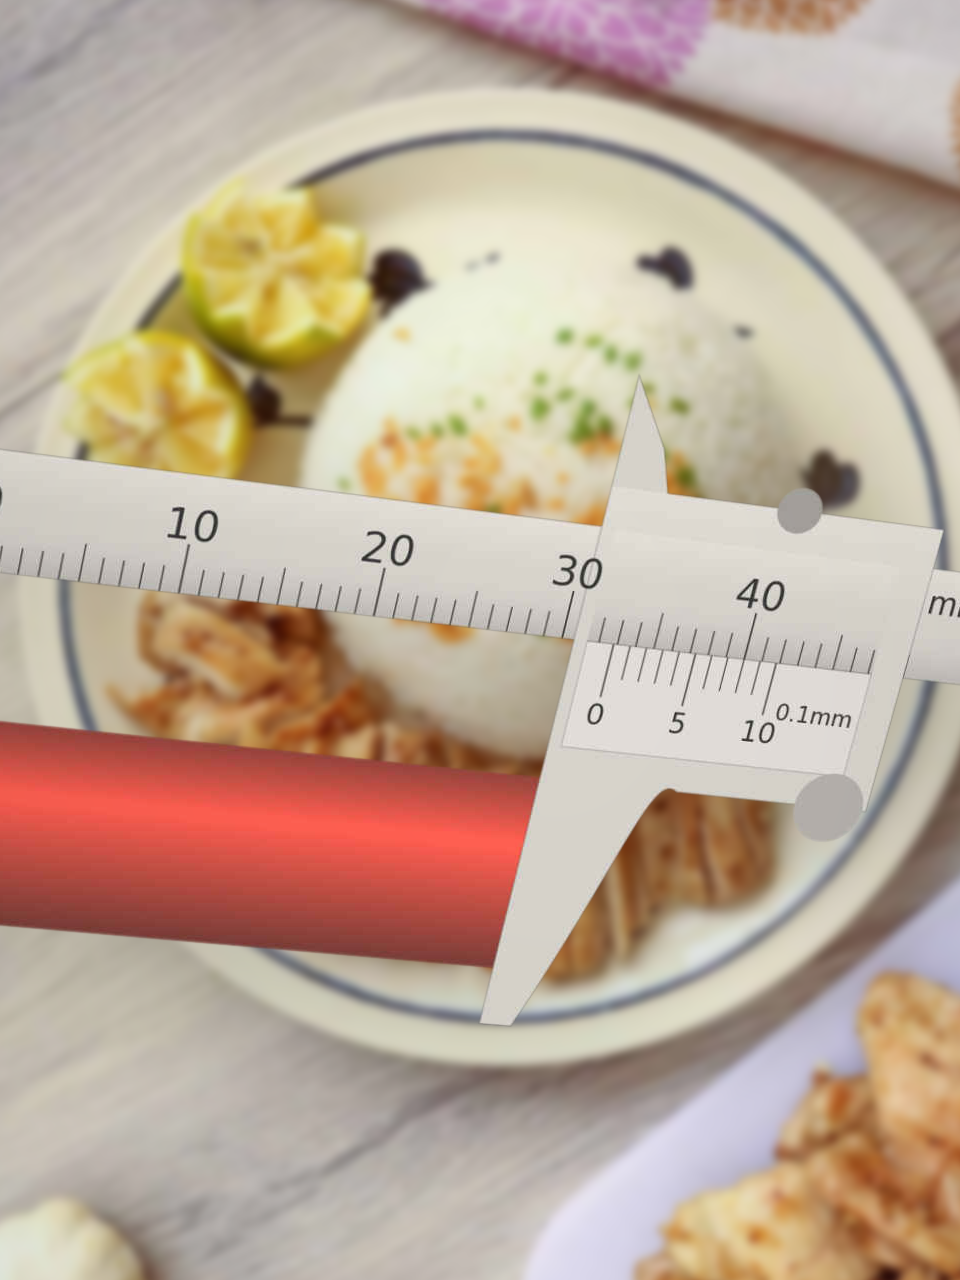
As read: 32.8 (mm)
